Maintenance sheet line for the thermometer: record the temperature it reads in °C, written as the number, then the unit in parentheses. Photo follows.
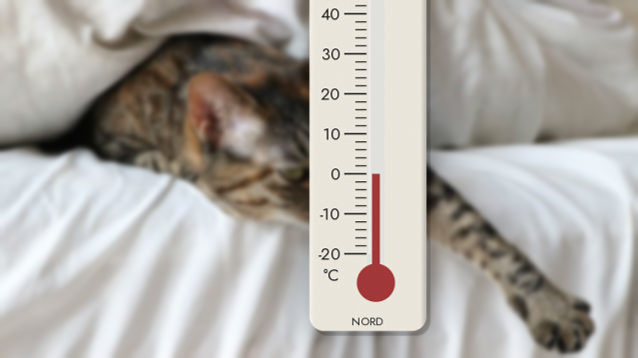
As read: 0 (°C)
